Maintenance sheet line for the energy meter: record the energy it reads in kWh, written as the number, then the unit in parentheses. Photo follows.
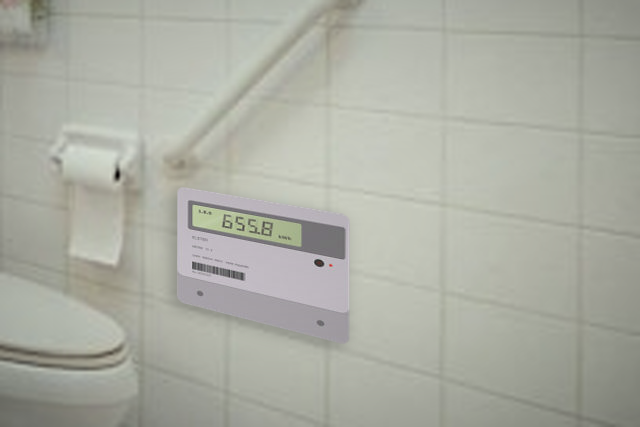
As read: 655.8 (kWh)
